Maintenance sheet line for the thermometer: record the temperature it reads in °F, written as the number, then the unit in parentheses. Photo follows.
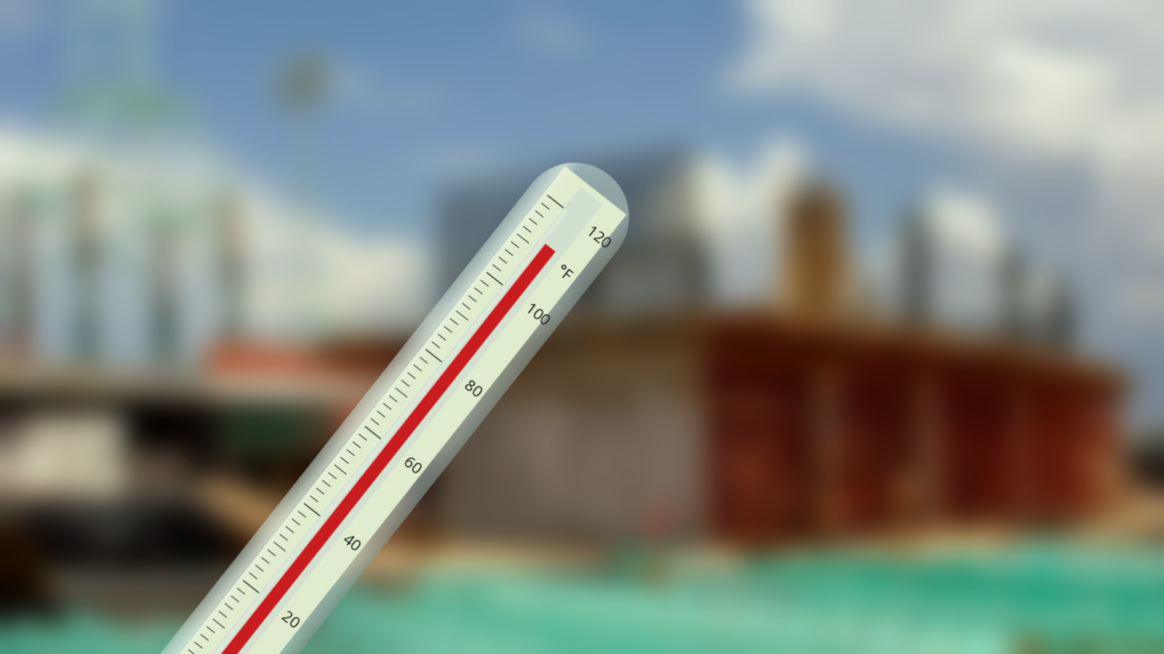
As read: 112 (°F)
